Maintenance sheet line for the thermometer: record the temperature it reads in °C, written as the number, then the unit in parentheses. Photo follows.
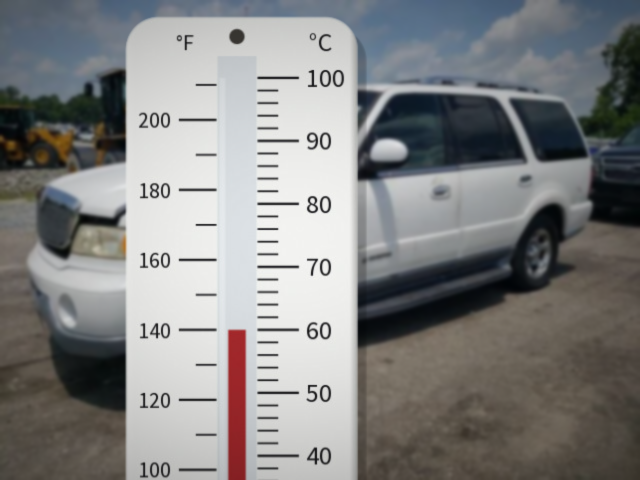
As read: 60 (°C)
